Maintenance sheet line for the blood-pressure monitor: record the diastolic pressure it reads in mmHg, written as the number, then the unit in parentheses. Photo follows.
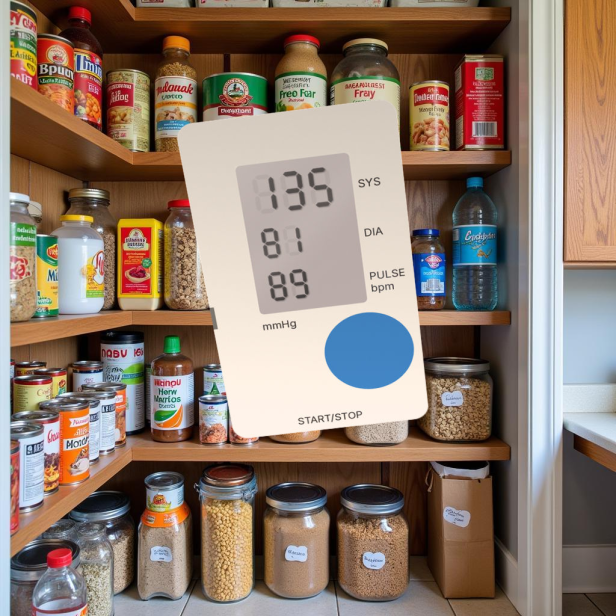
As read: 81 (mmHg)
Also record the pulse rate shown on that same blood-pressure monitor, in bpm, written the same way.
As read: 89 (bpm)
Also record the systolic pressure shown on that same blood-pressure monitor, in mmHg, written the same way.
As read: 135 (mmHg)
